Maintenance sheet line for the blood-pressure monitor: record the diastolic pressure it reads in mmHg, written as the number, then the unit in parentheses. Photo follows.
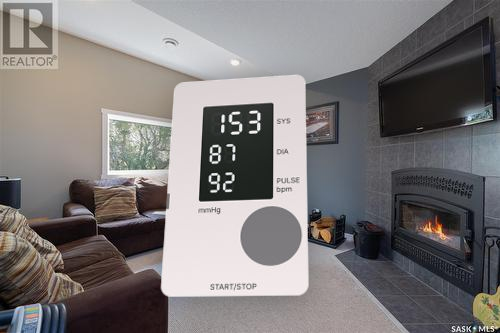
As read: 87 (mmHg)
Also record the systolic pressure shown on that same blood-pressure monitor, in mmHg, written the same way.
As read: 153 (mmHg)
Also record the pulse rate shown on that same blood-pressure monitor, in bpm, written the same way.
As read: 92 (bpm)
